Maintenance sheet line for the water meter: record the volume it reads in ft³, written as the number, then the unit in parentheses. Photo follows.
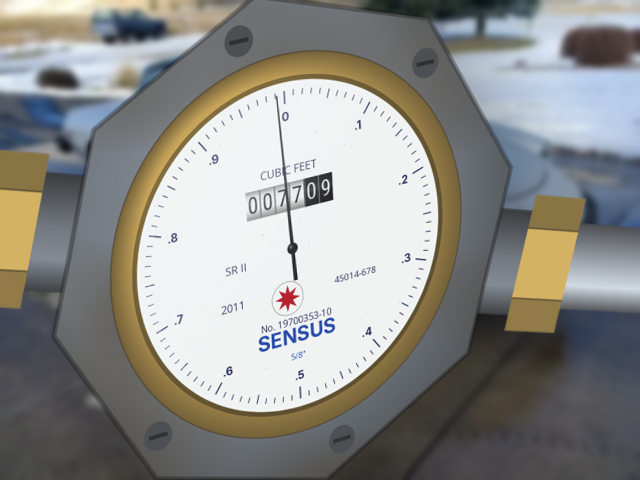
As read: 7708.99 (ft³)
